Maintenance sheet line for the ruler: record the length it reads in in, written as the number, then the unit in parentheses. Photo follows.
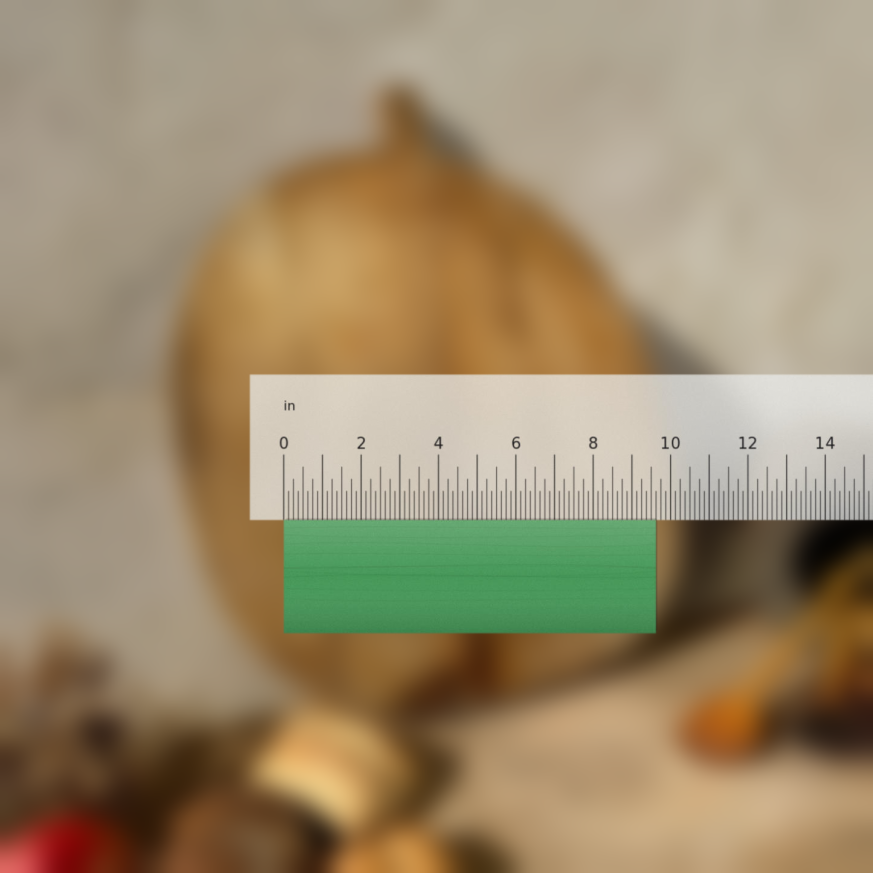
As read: 9.625 (in)
